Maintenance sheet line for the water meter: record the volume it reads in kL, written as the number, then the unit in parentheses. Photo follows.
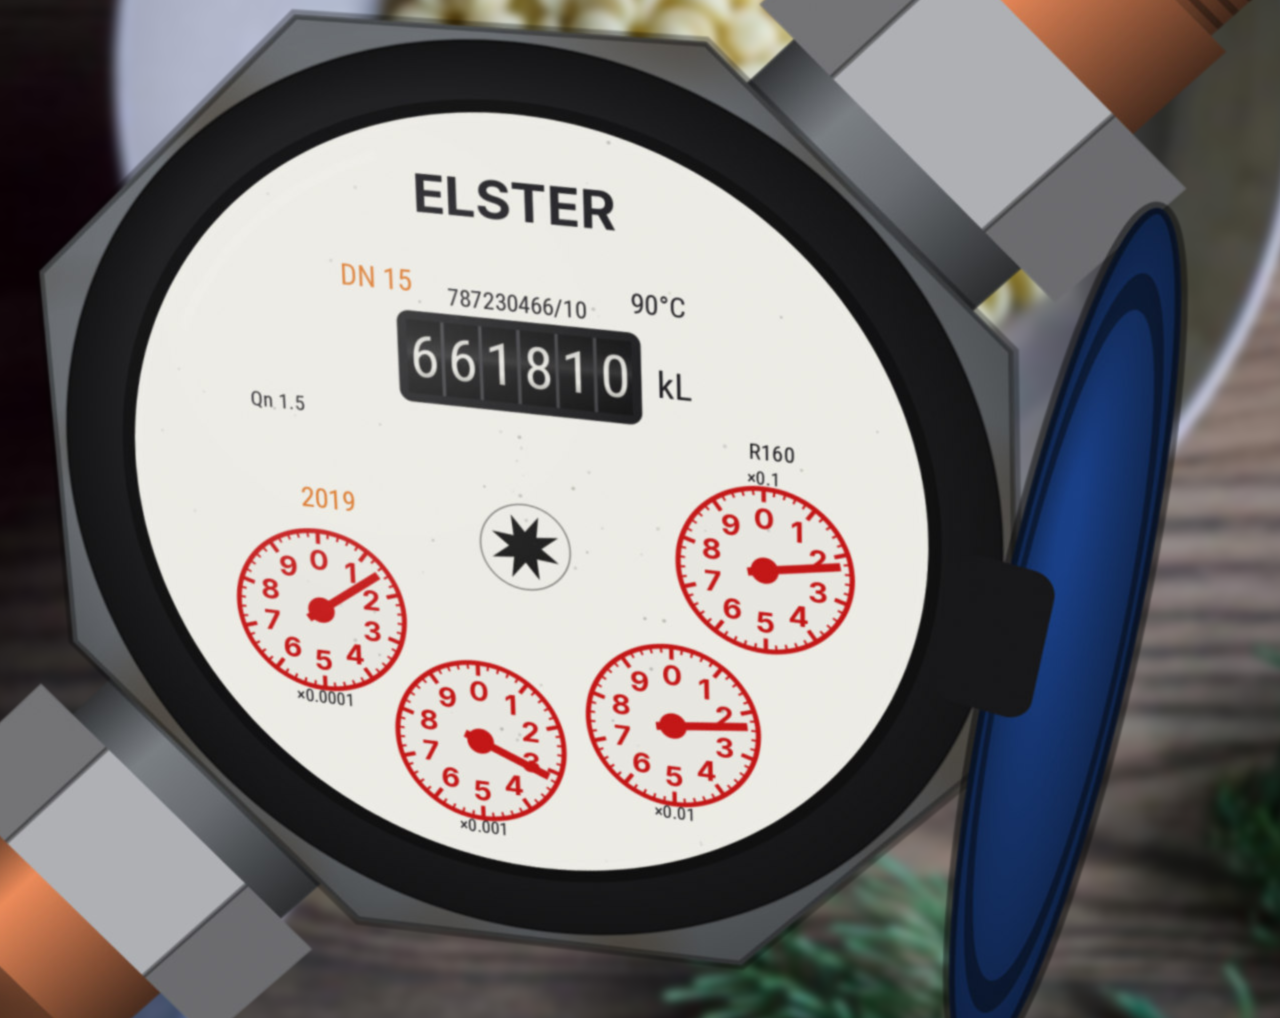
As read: 661810.2231 (kL)
